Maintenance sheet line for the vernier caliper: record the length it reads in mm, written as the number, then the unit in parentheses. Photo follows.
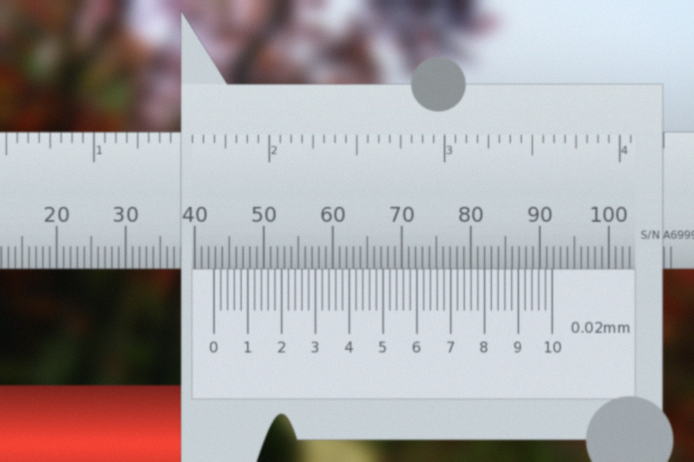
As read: 42.8 (mm)
